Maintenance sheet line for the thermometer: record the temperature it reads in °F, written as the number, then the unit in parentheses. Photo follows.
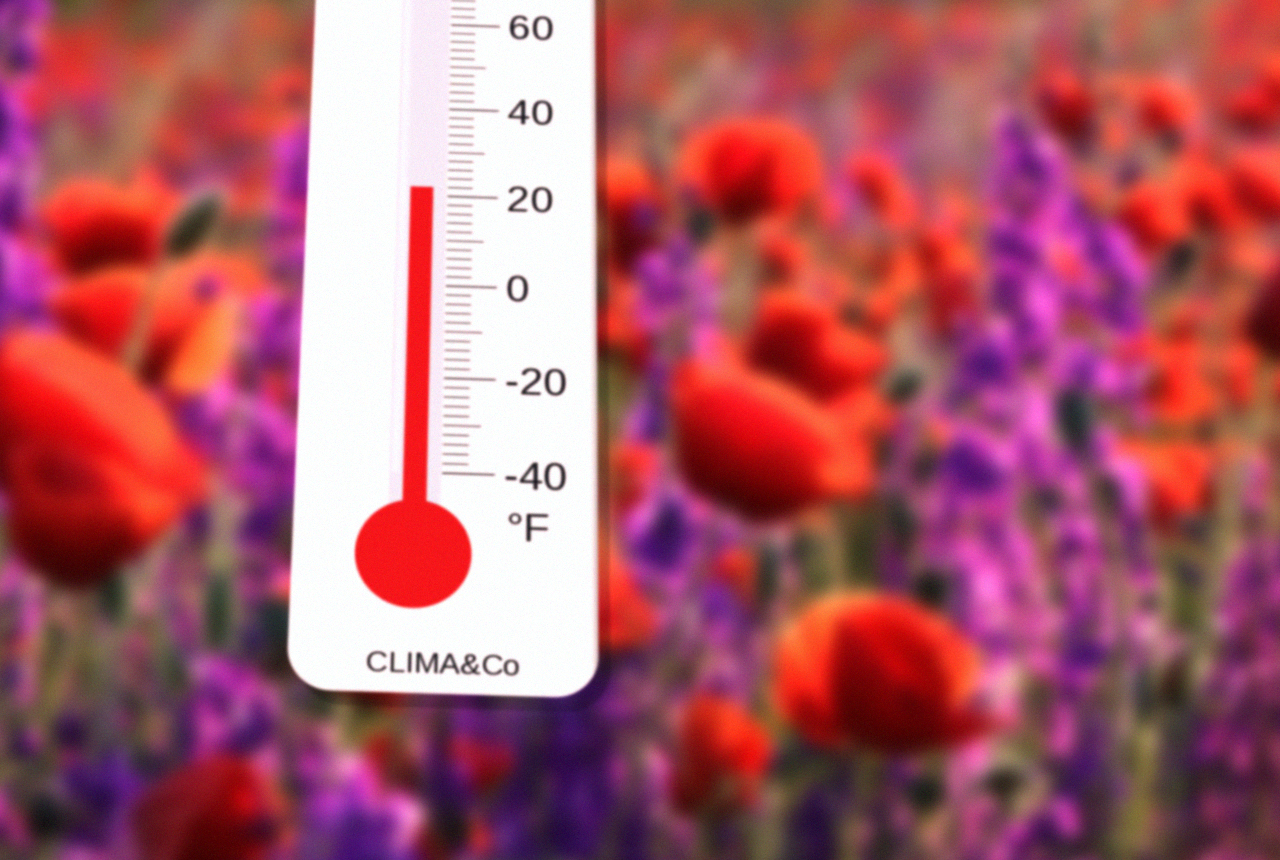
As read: 22 (°F)
